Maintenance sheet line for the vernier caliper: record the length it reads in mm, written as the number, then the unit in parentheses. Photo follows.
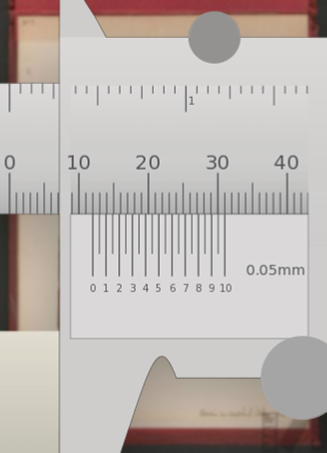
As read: 12.0 (mm)
